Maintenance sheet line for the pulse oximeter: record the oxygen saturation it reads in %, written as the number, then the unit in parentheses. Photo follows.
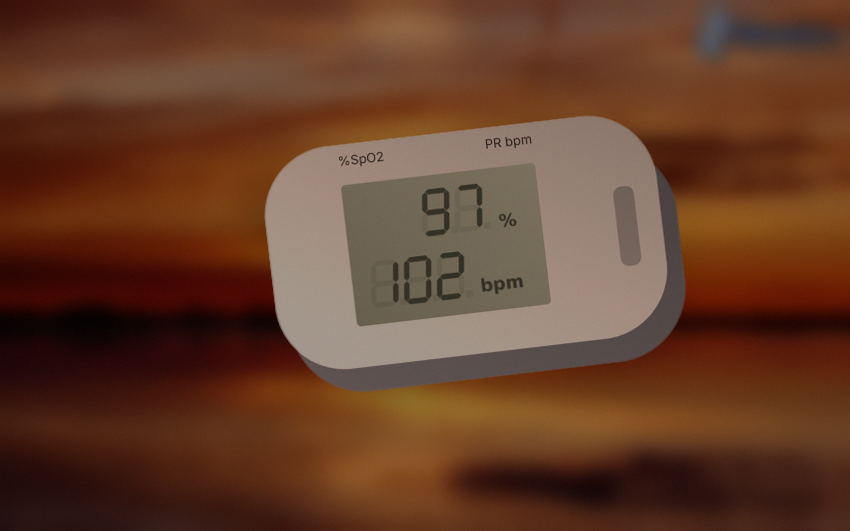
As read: 97 (%)
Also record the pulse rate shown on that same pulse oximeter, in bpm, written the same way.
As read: 102 (bpm)
